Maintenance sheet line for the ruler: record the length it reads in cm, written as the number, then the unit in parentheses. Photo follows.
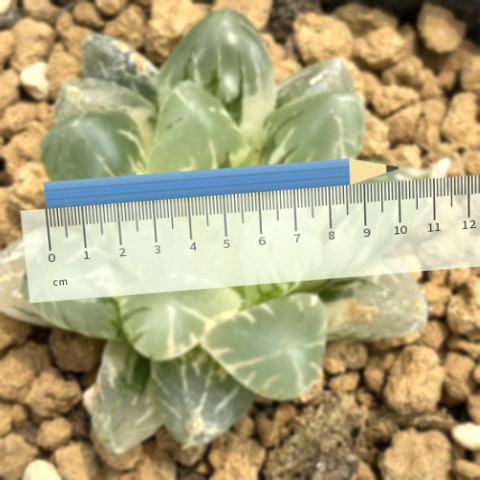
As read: 10 (cm)
